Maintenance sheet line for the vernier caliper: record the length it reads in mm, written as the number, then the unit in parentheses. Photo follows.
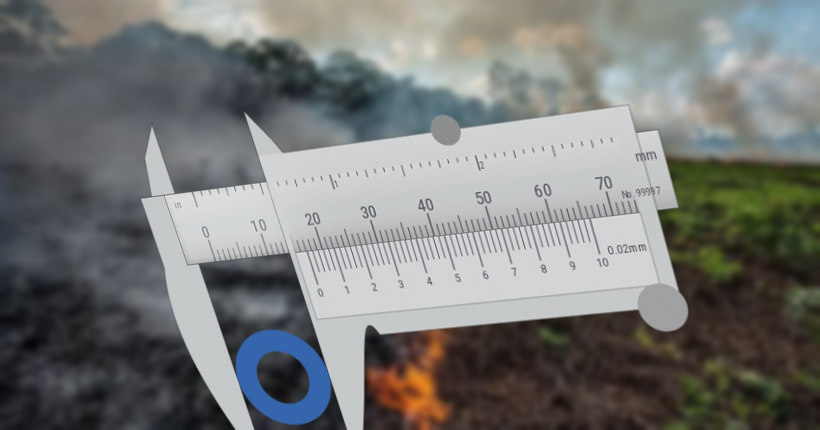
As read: 17.2 (mm)
